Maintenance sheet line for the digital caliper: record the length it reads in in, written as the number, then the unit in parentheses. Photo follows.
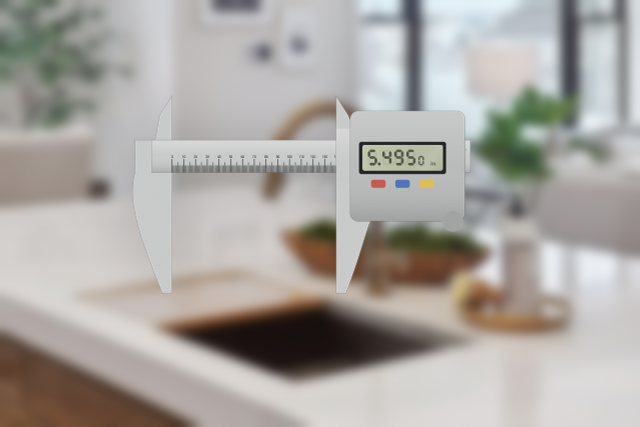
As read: 5.4950 (in)
